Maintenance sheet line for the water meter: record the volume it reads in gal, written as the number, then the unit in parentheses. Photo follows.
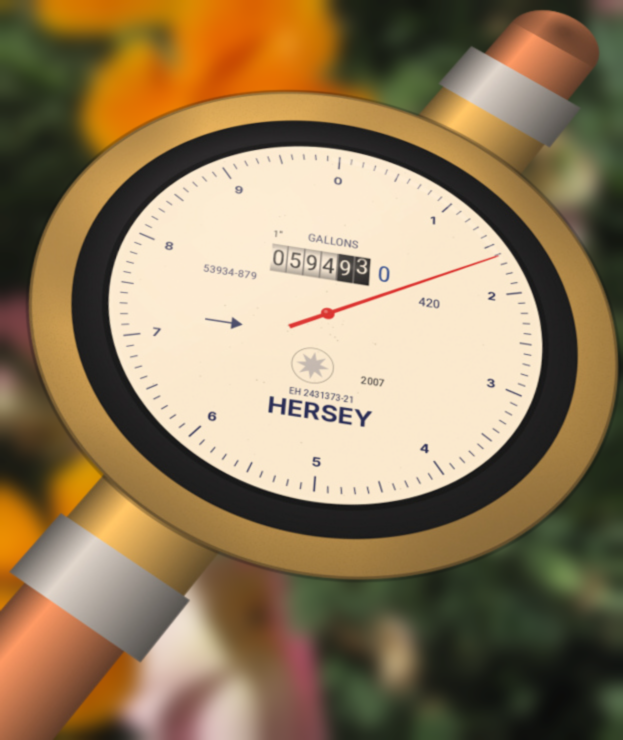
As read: 594931.6 (gal)
